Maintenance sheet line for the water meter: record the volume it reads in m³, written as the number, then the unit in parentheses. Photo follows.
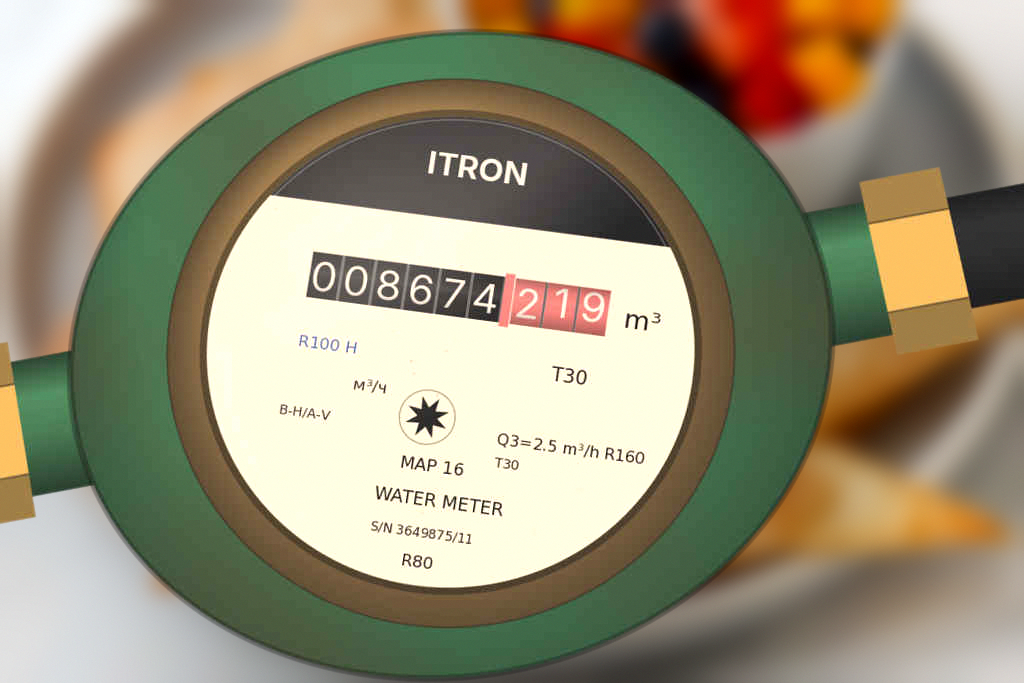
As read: 8674.219 (m³)
